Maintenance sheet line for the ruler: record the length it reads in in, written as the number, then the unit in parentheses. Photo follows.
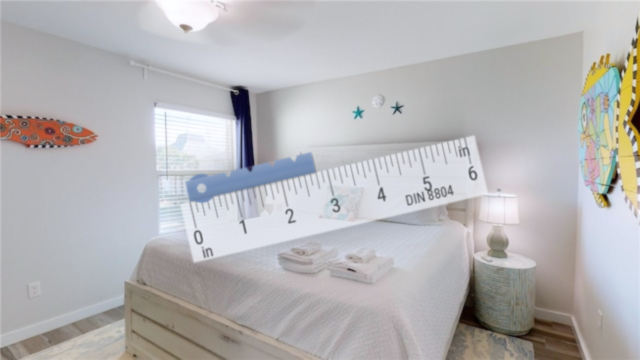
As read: 2.75 (in)
